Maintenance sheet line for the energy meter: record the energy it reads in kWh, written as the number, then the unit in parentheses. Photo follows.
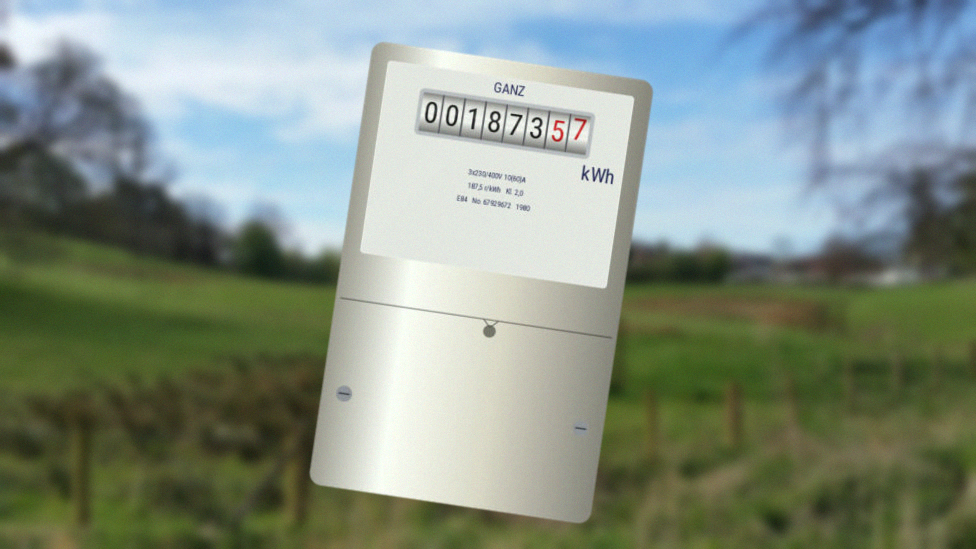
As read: 1873.57 (kWh)
